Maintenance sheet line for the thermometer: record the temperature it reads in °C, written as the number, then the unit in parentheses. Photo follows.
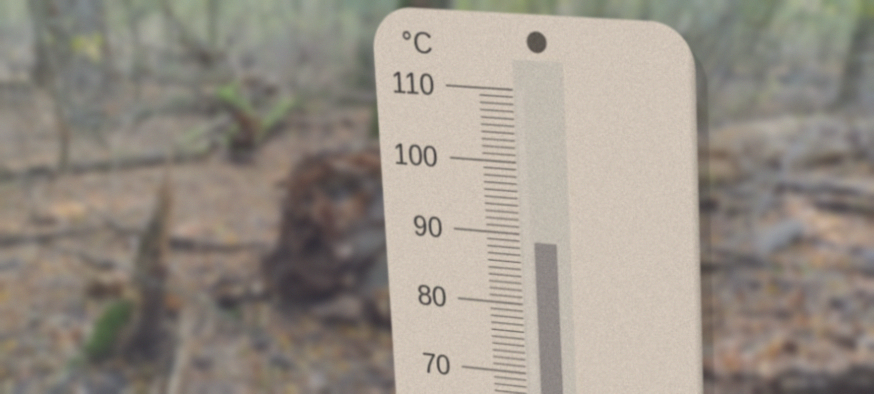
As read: 89 (°C)
